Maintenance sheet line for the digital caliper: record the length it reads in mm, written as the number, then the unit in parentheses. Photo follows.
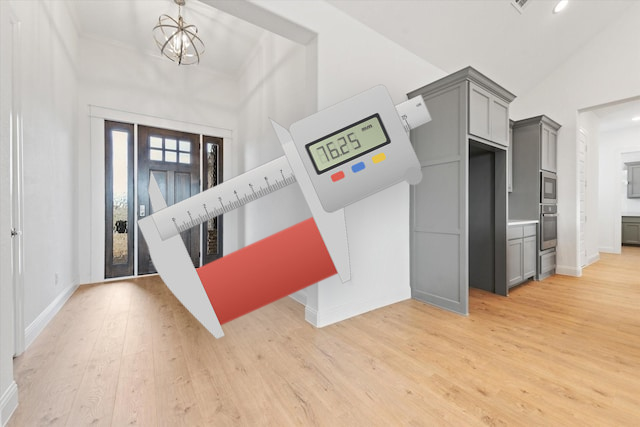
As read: 76.25 (mm)
